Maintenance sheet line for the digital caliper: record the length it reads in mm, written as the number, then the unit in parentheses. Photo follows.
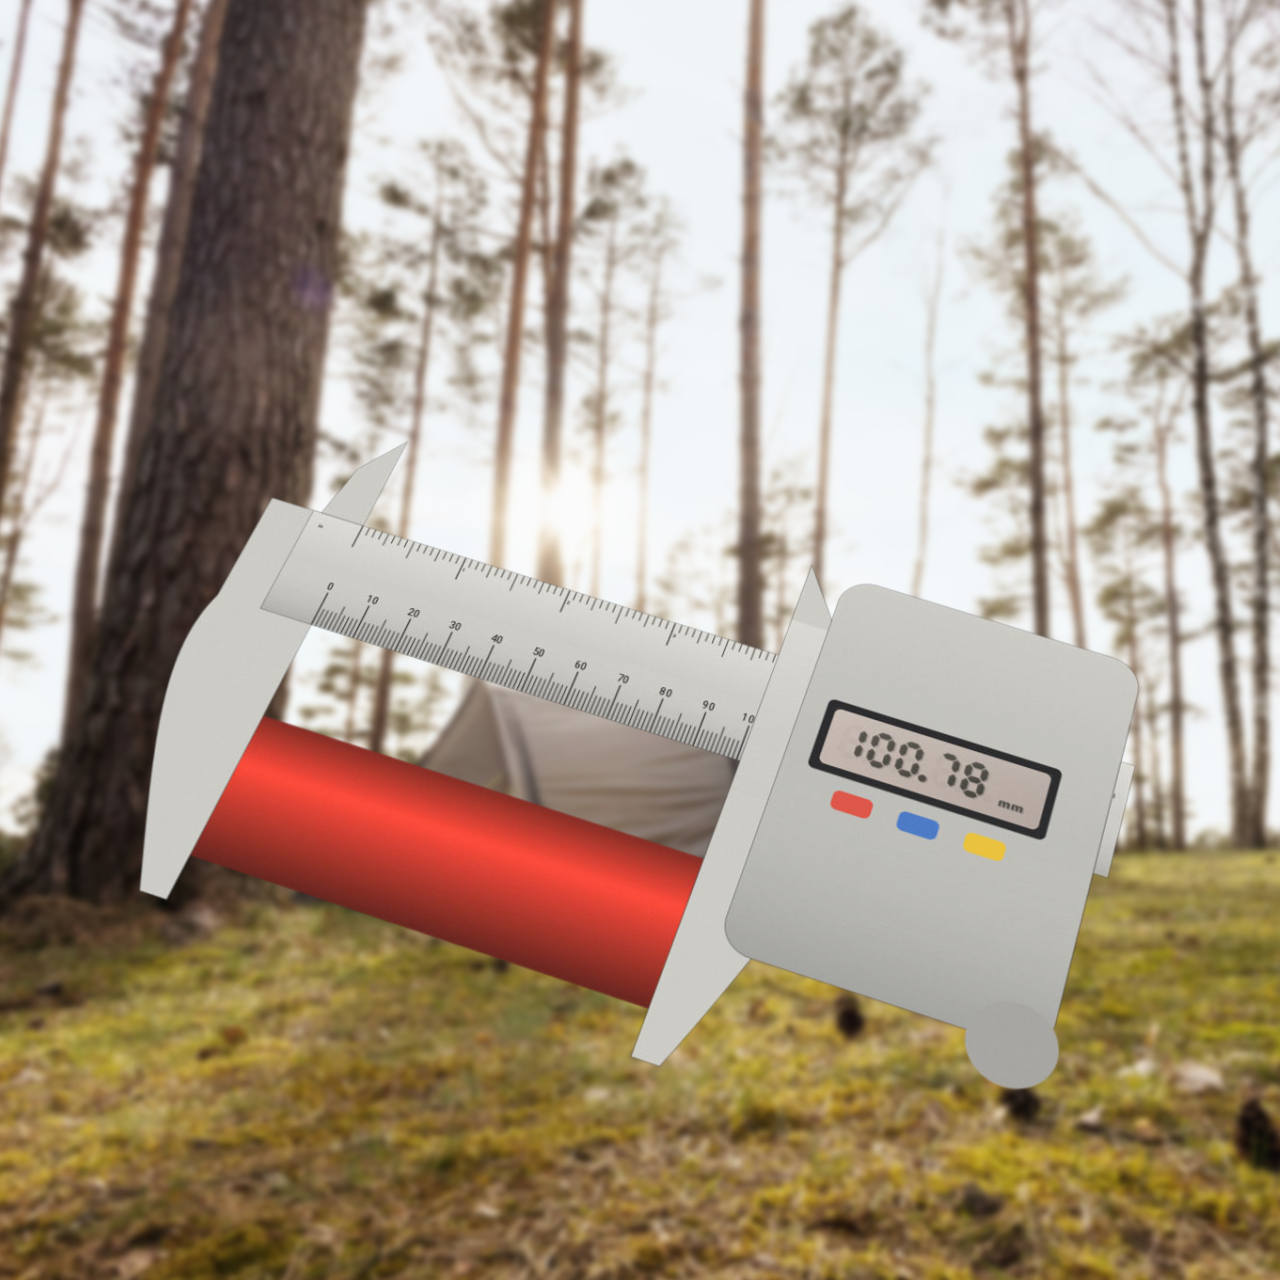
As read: 100.78 (mm)
